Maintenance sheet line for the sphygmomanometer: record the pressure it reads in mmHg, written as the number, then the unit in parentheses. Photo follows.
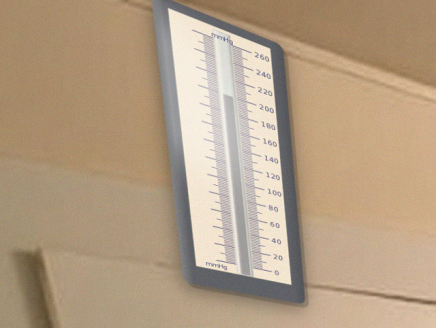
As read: 200 (mmHg)
